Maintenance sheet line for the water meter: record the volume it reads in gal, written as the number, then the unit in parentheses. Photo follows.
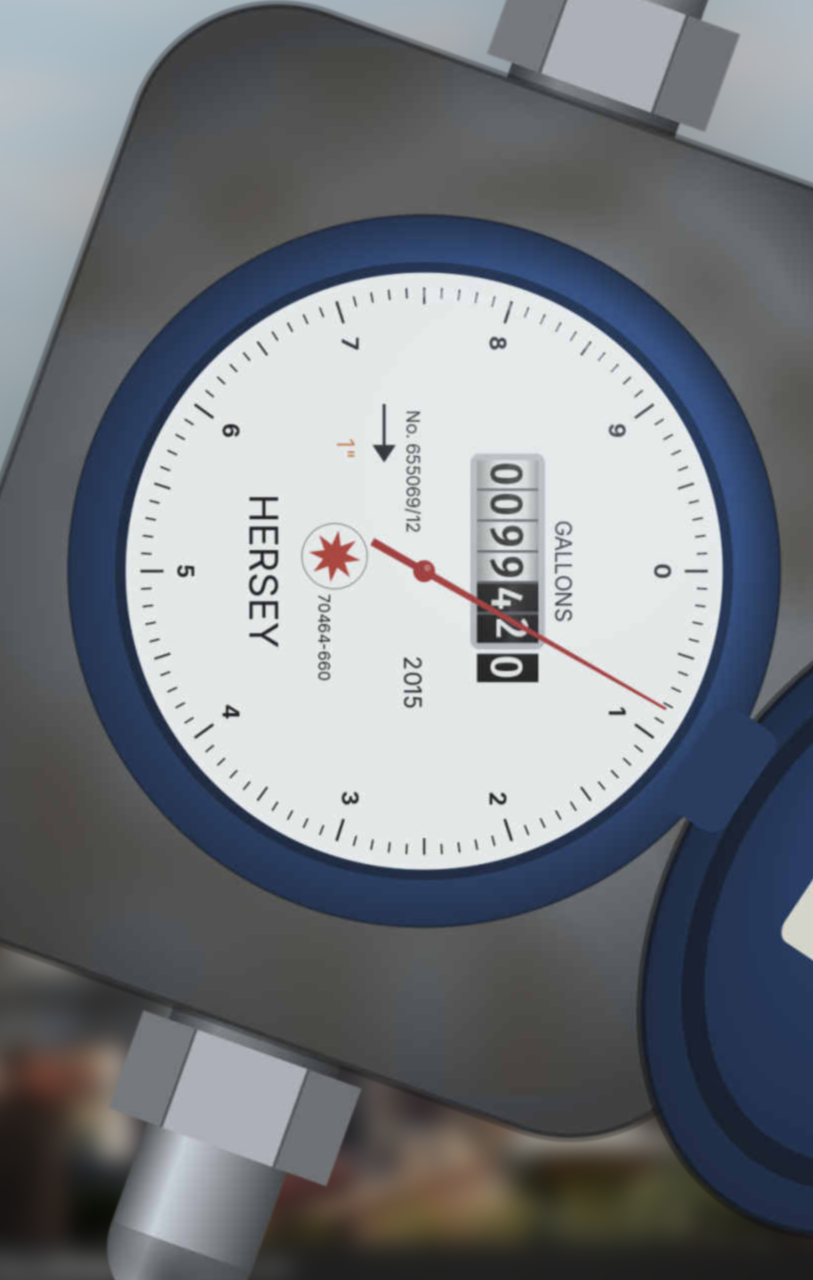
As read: 99420.8 (gal)
